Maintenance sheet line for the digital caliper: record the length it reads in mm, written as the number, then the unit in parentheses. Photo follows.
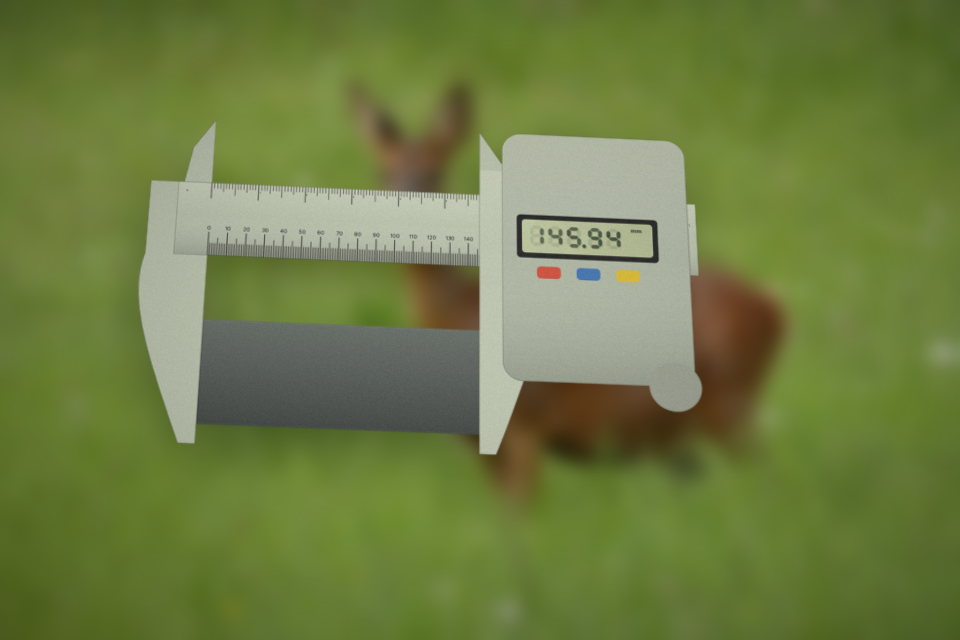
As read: 145.94 (mm)
